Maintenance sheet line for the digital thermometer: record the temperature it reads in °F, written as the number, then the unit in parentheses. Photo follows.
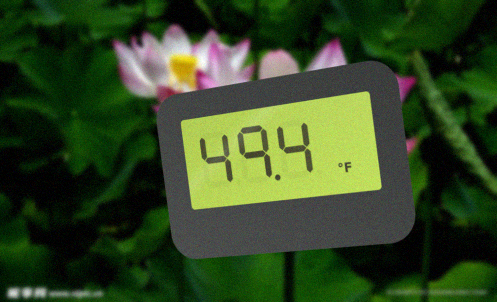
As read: 49.4 (°F)
